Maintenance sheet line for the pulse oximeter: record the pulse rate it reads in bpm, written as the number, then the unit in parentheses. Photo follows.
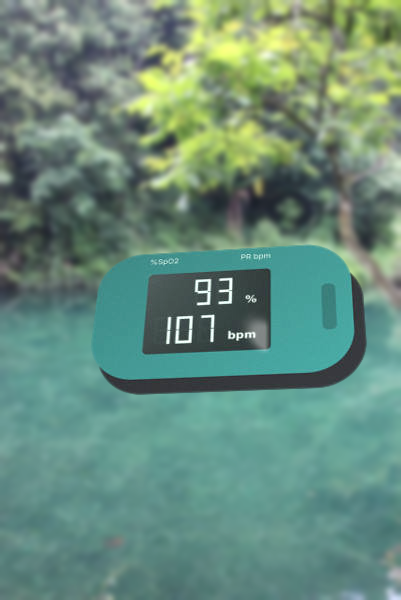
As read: 107 (bpm)
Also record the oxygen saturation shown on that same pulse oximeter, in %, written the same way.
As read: 93 (%)
